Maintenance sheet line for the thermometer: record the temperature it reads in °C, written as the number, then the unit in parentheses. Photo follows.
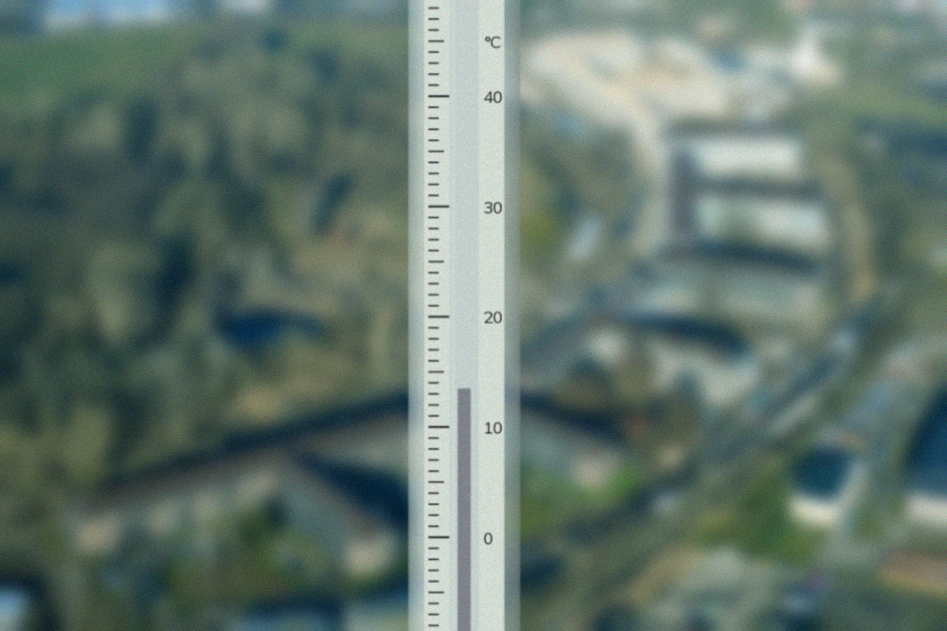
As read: 13.5 (°C)
